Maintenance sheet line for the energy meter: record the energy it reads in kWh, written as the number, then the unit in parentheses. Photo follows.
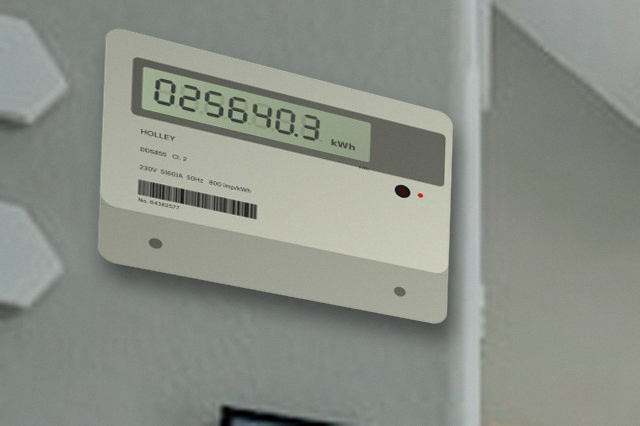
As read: 25640.3 (kWh)
